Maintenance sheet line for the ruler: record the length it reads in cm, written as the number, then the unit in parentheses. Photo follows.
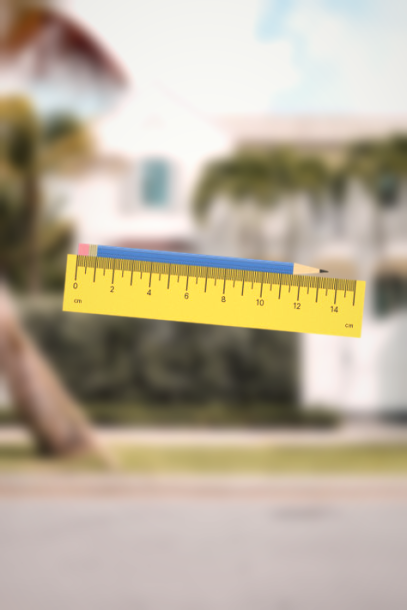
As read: 13.5 (cm)
